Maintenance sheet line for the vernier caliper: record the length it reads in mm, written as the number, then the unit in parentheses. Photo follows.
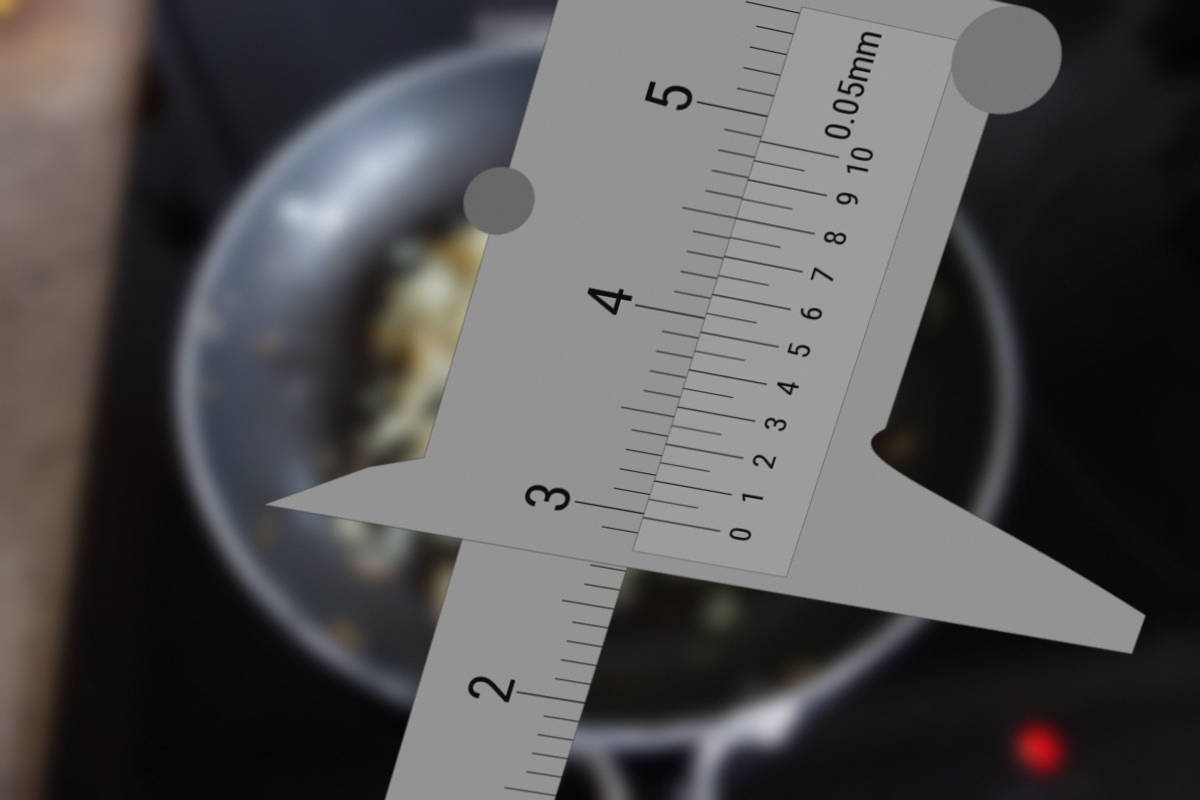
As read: 29.8 (mm)
